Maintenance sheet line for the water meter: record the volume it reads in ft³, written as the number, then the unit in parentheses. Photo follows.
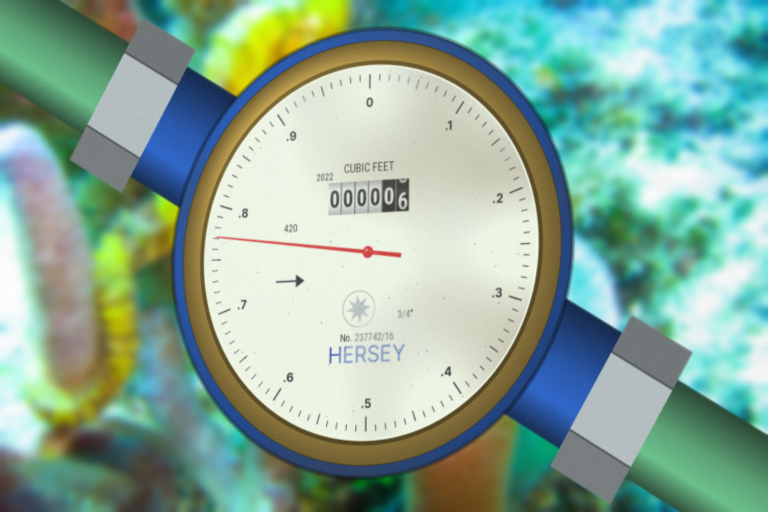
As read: 5.77 (ft³)
